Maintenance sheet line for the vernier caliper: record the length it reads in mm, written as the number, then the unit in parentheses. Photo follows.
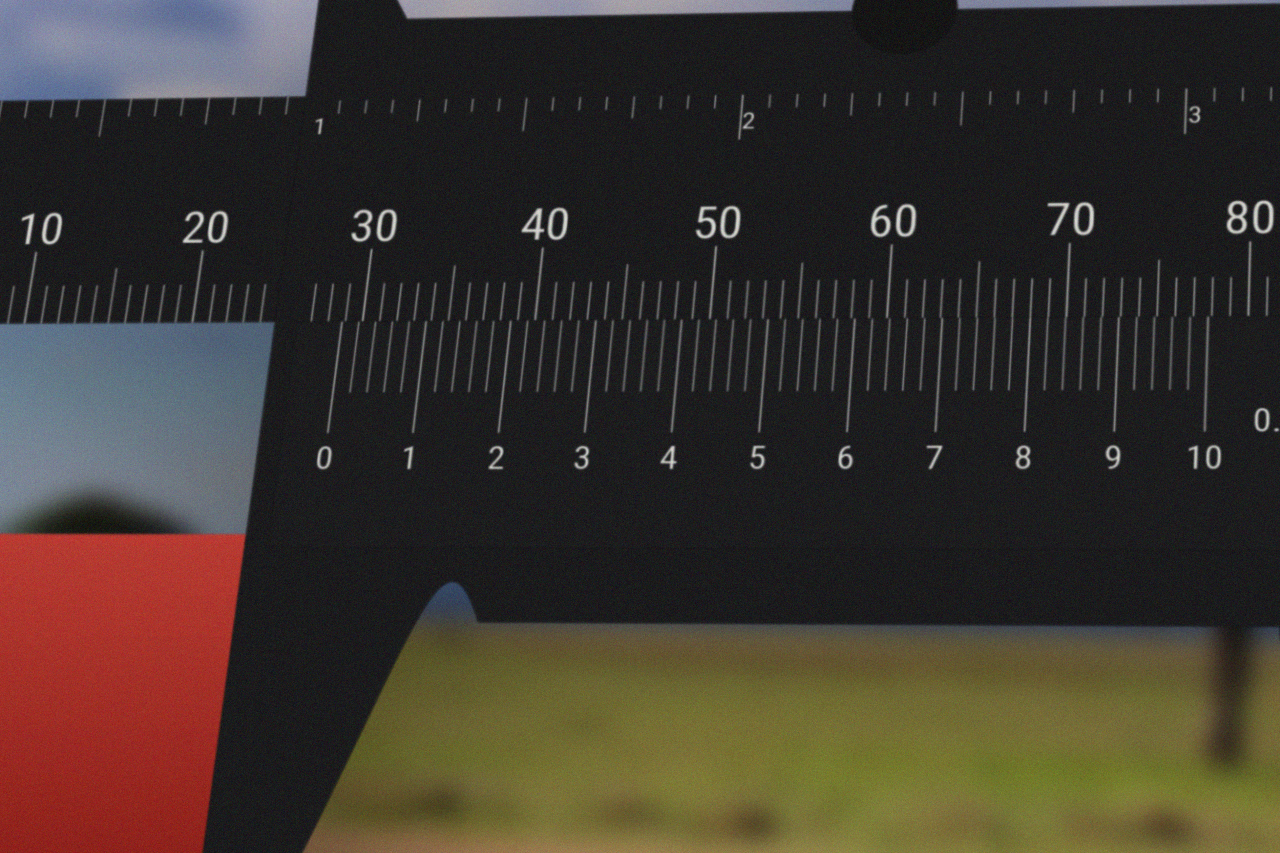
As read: 28.8 (mm)
